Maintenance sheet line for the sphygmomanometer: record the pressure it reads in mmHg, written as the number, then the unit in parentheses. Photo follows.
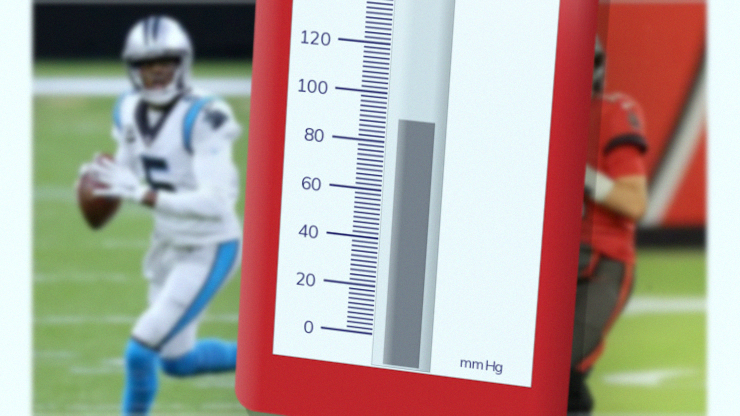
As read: 90 (mmHg)
